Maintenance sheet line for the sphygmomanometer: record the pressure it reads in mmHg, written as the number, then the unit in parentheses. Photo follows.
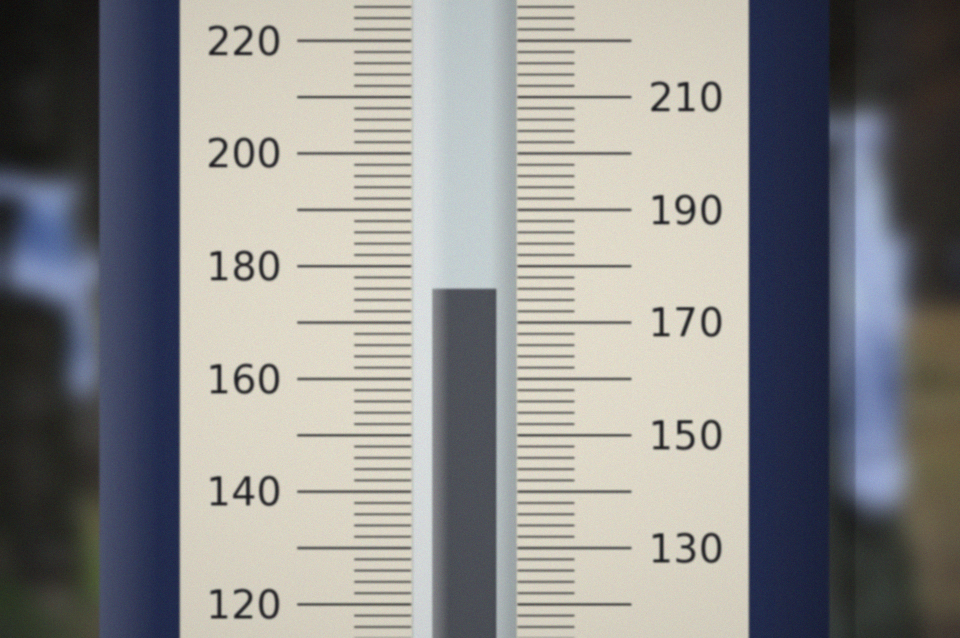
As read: 176 (mmHg)
